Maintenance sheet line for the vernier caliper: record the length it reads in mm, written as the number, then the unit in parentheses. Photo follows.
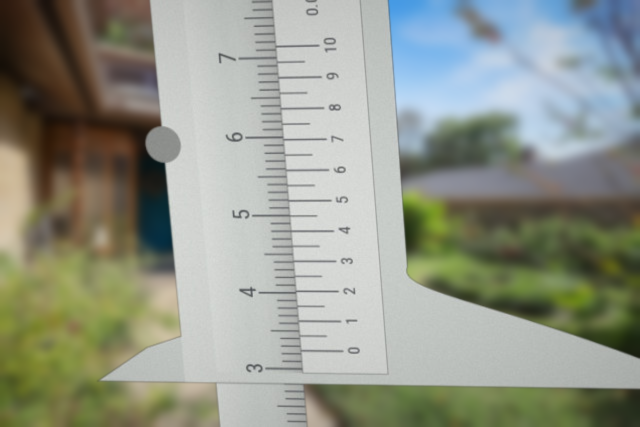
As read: 32.4 (mm)
